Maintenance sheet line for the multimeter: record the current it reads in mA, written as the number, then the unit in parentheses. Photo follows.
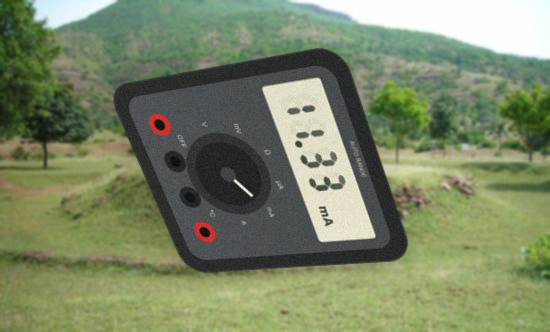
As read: 11.33 (mA)
